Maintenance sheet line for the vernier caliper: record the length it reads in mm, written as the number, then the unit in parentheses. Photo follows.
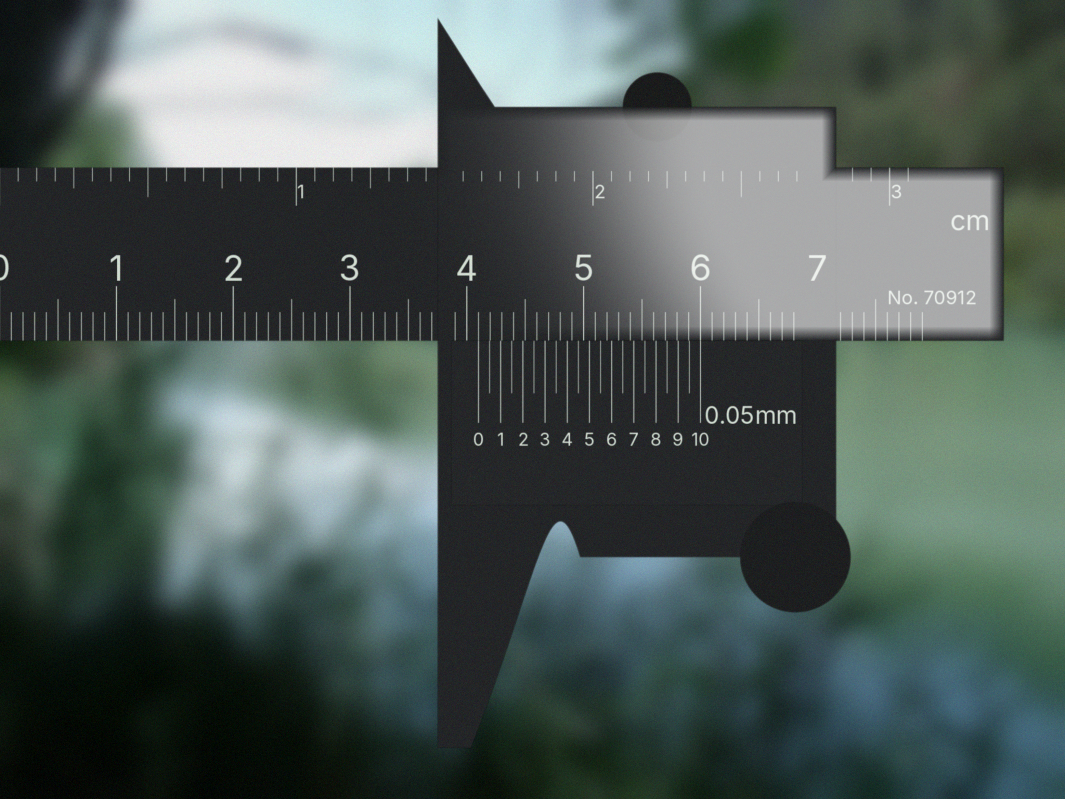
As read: 41.0 (mm)
